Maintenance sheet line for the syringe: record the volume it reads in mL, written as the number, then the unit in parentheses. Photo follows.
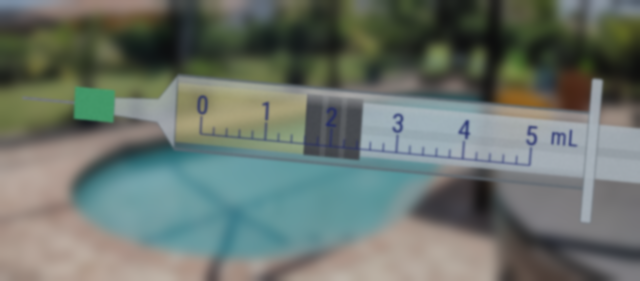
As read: 1.6 (mL)
